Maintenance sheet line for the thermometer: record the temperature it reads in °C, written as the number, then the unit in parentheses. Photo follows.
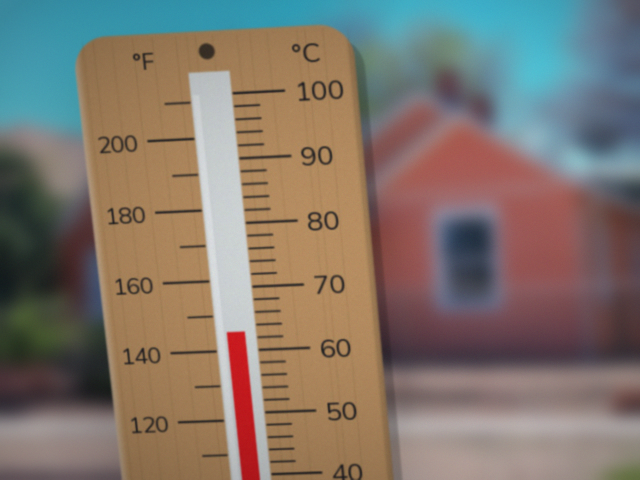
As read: 63 (°C)
